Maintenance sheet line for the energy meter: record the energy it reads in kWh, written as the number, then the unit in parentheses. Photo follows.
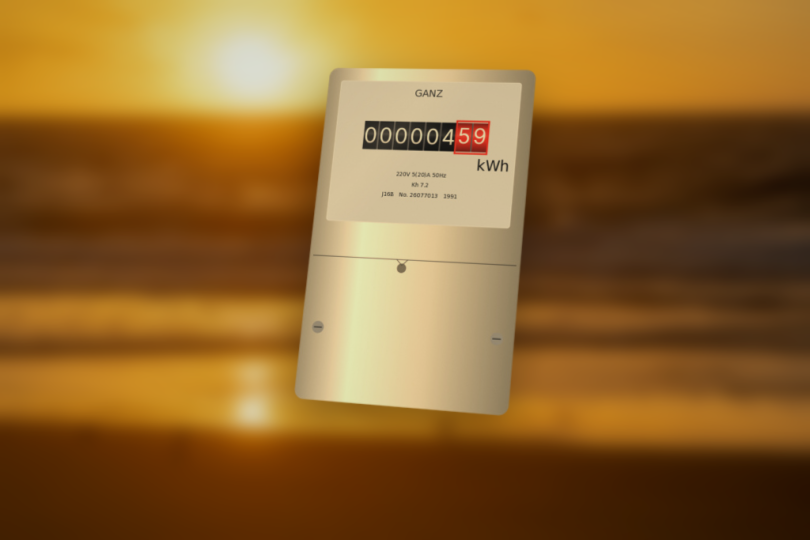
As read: 4.59 (kWh)
